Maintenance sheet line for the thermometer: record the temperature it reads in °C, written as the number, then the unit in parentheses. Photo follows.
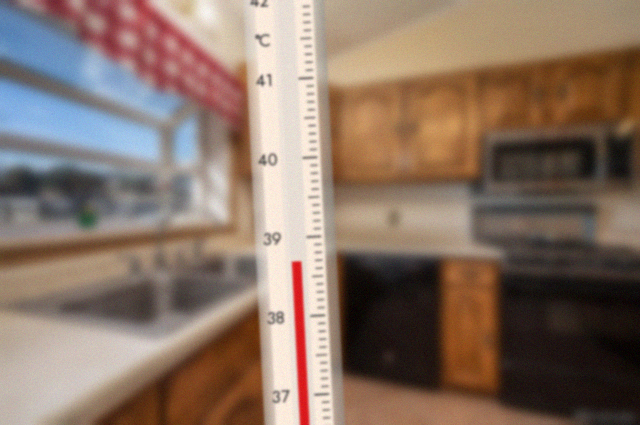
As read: 38.7 (°C)
